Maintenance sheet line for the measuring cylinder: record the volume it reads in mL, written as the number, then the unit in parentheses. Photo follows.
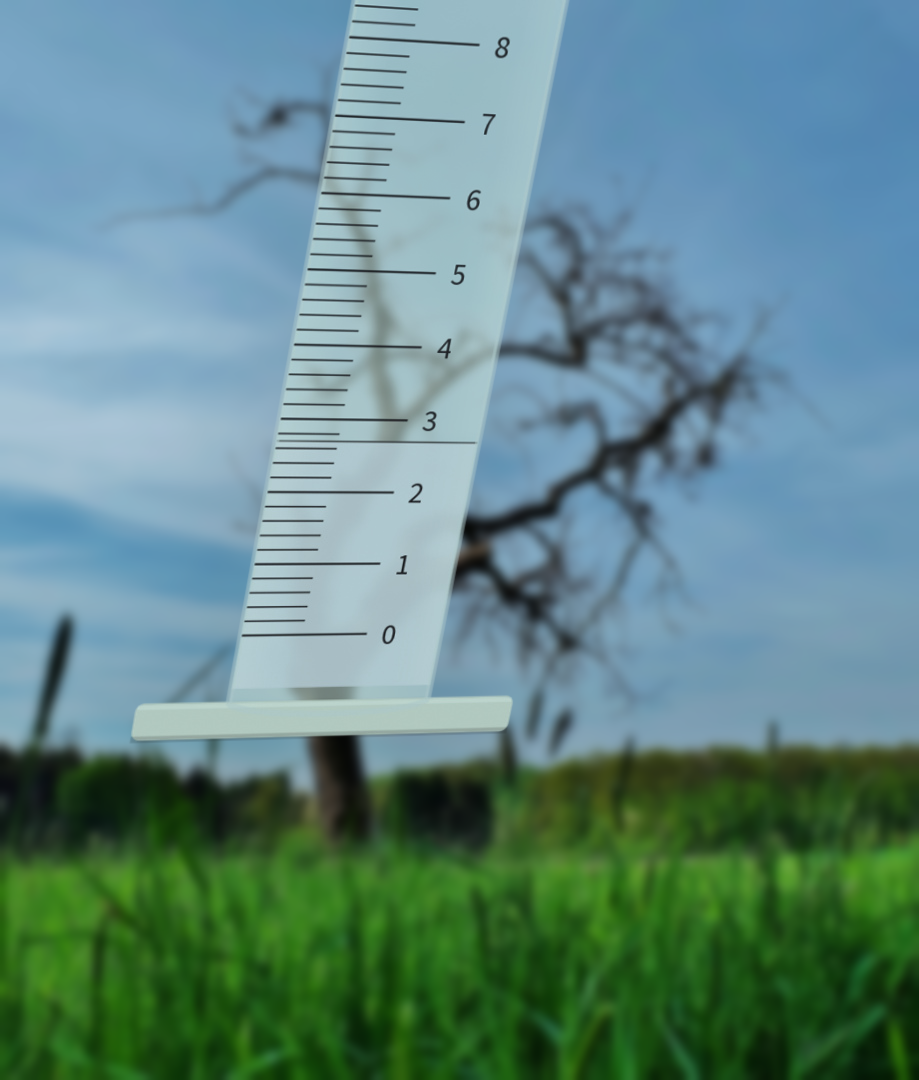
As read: 2.7 (mL)
